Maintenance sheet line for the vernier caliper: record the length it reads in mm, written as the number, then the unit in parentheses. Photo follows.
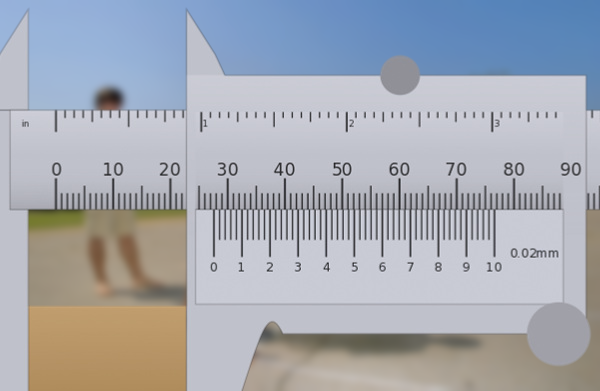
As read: 27.6 (mm)
